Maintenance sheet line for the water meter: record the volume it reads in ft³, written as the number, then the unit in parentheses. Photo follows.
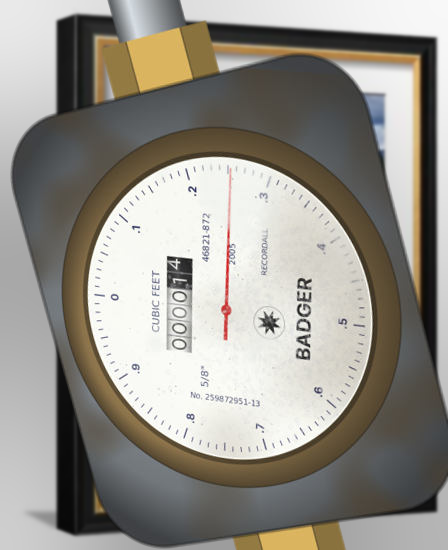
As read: 14.25 (ft³)
